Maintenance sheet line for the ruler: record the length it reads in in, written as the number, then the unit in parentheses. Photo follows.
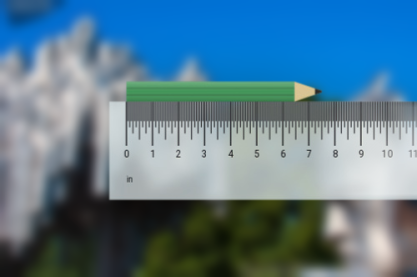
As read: 7.5 (in)
